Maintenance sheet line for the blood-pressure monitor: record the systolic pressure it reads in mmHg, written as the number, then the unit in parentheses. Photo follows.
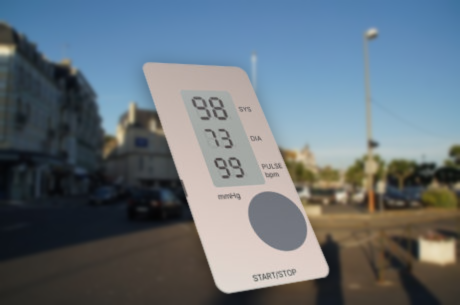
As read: 98 (mmHg)
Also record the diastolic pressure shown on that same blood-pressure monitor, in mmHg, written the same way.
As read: 73 (mmHg)
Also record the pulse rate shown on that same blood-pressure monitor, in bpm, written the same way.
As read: 99 (bpm)
